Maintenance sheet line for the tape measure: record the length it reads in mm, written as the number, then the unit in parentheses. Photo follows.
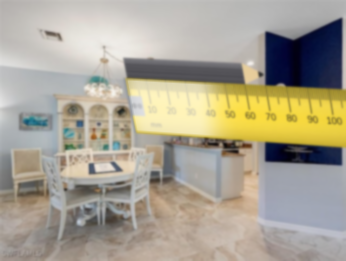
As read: 70 (mm)
